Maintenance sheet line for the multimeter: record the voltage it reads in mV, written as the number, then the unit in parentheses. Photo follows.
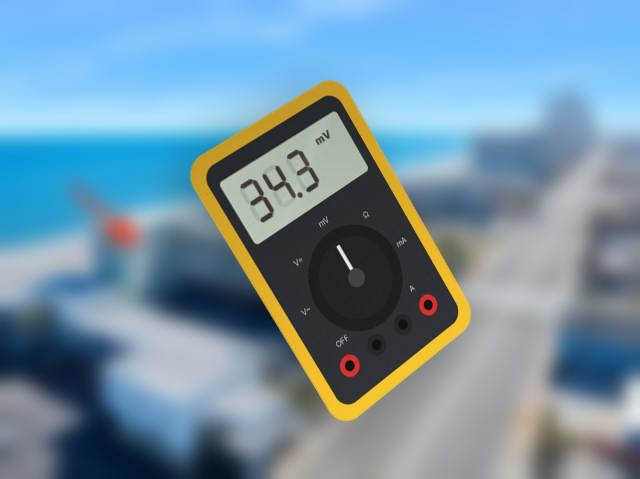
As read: 34.3 (mV)
